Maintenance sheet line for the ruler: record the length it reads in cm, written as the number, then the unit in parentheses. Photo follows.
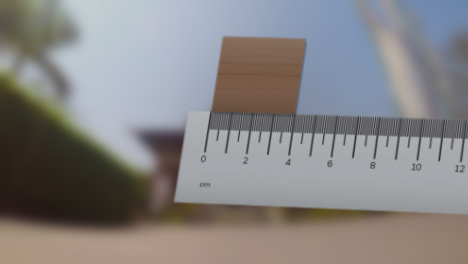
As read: 4 (cm)
